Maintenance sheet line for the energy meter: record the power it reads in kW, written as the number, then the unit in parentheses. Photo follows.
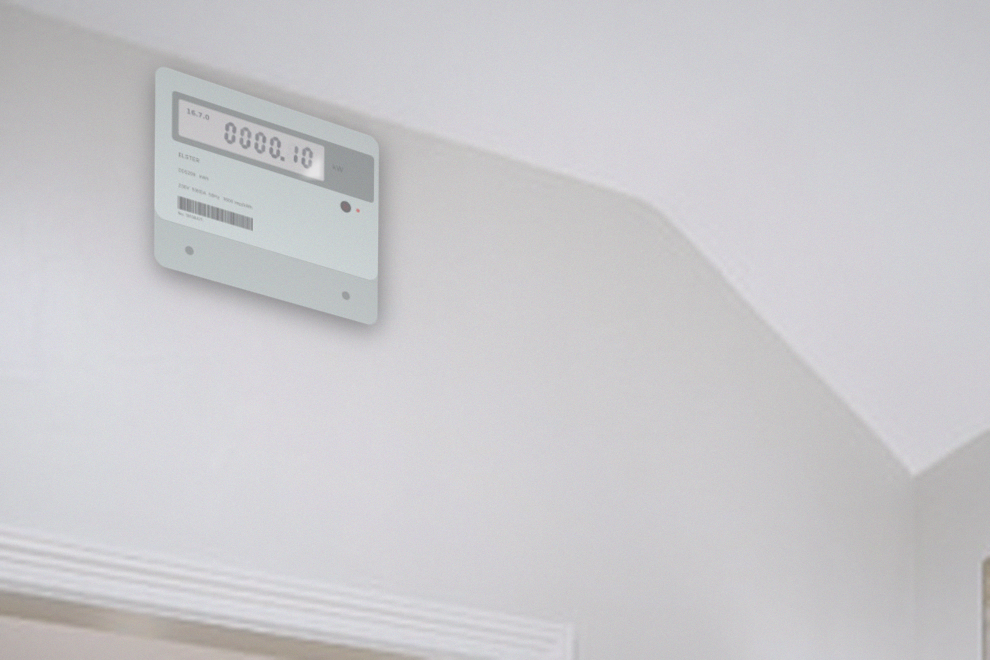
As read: 0.10 (kW)
